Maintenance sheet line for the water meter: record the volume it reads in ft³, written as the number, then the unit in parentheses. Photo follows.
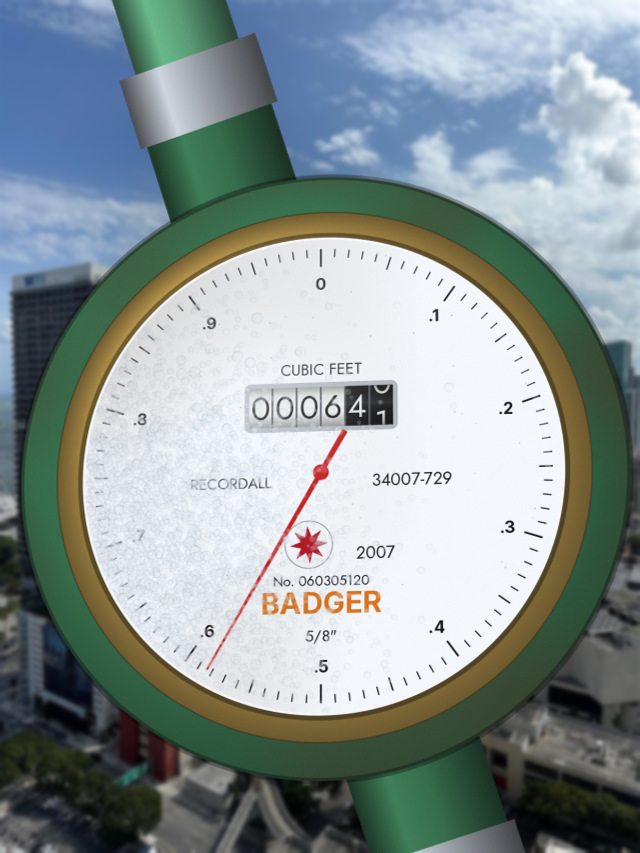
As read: 640.58 (ft³)
